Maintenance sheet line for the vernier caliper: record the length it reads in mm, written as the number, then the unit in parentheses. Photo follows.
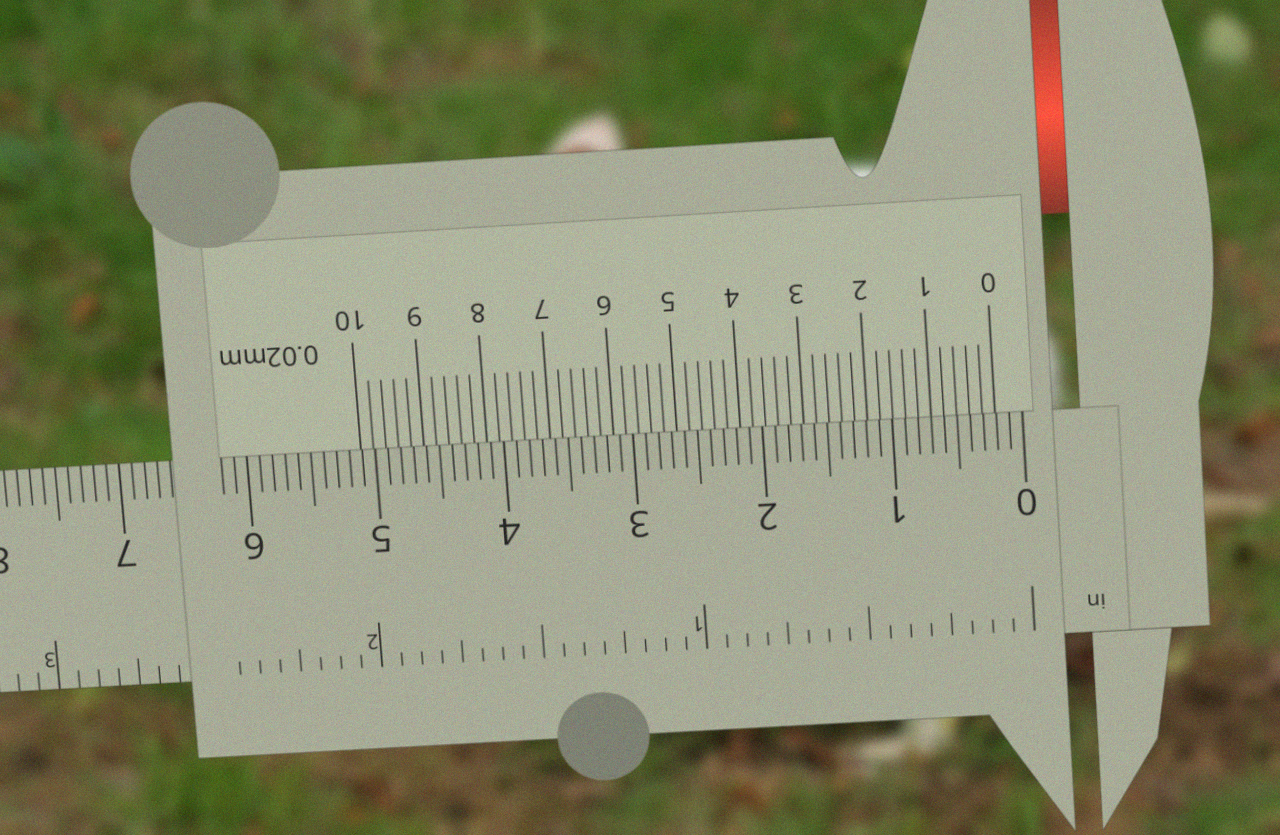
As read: 2.1 (mm)
